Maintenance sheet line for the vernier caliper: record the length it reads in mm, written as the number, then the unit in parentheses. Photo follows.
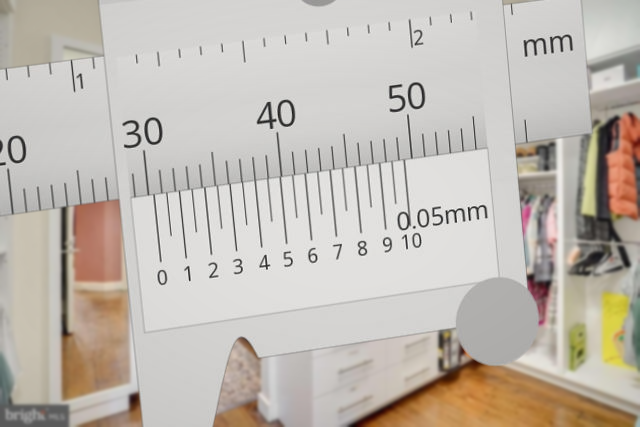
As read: 30.4 (mm)
